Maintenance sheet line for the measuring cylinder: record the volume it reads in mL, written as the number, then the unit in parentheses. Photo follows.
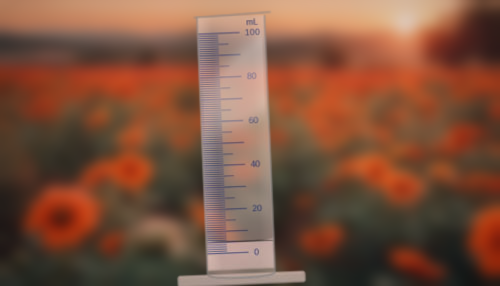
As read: 5 (mL)
